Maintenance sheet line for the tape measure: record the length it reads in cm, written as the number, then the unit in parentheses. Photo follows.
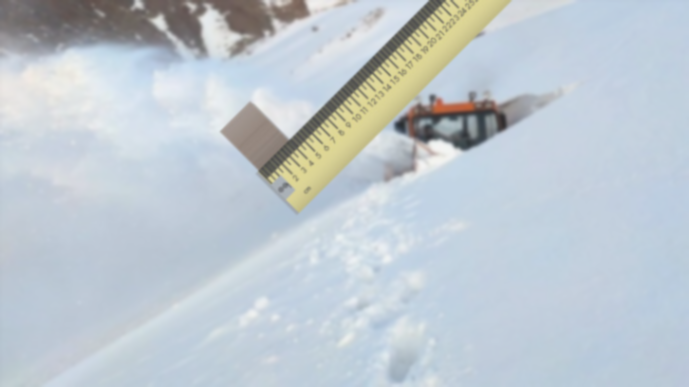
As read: 4 (cm)
